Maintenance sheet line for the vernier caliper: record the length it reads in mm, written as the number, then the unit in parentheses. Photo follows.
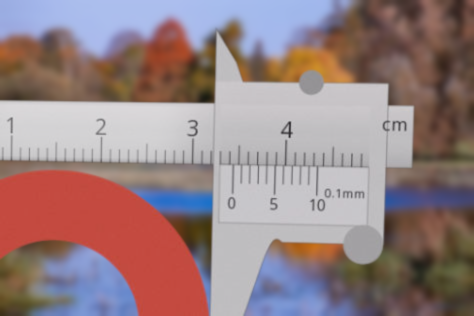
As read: 34.4 (mm)
